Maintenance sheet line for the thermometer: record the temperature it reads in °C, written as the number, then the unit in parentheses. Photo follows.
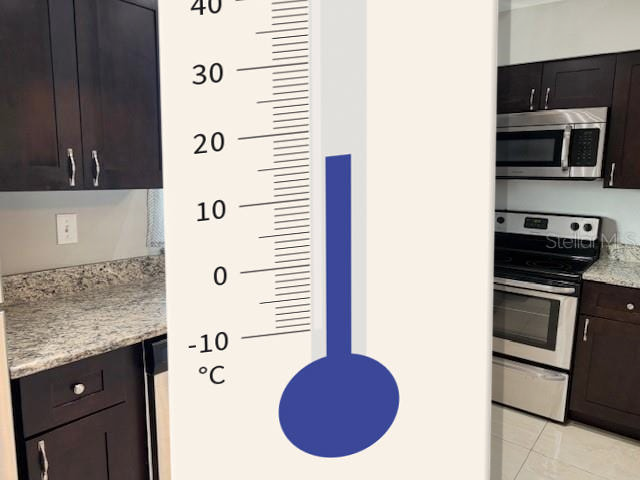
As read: 16 (°C)
